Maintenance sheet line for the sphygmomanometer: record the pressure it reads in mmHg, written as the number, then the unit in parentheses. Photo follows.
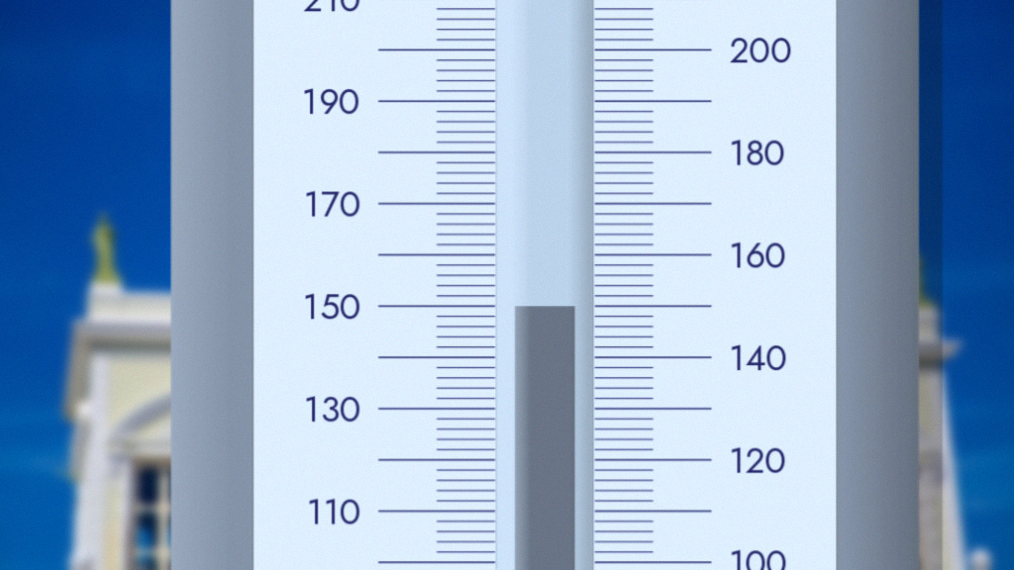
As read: 150 (mmHg)
